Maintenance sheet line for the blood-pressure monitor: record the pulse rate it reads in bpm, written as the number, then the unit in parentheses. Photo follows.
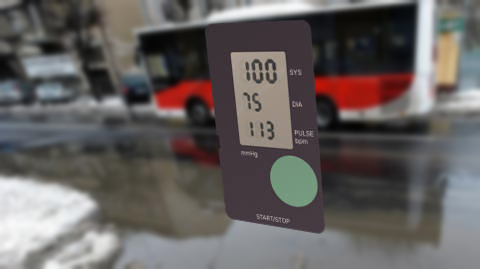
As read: 113 (bpm)
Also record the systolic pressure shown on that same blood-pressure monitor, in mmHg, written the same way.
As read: 100 (mmHg)
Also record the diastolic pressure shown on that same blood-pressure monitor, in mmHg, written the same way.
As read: 75 (mmHg)
